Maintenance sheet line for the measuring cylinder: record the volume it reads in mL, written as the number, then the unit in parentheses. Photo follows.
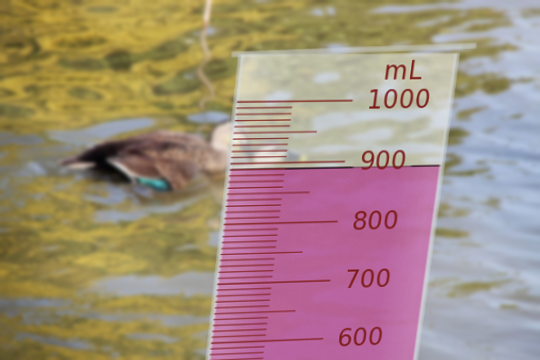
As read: 890 (mL)
